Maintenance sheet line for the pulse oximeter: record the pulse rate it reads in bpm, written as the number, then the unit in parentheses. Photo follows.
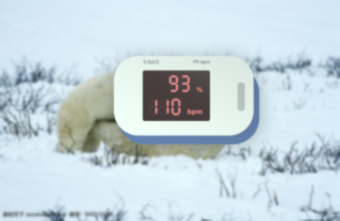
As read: 110 (bpm)
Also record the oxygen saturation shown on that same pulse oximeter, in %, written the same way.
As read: 93 (%)
